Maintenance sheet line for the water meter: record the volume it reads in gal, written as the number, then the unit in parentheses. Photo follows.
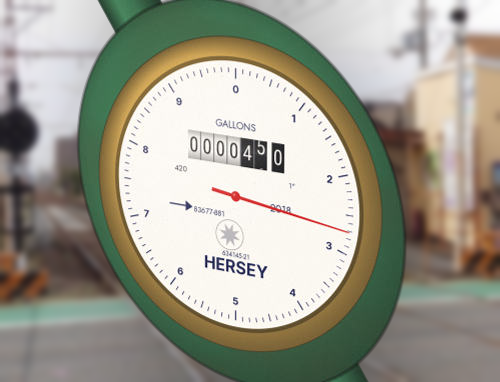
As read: 452.7 (gal)
